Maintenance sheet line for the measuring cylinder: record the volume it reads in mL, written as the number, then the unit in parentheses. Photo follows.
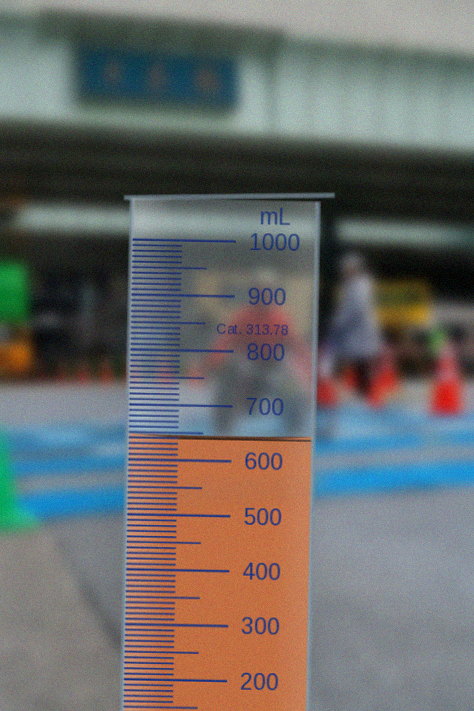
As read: 640 (mL)
